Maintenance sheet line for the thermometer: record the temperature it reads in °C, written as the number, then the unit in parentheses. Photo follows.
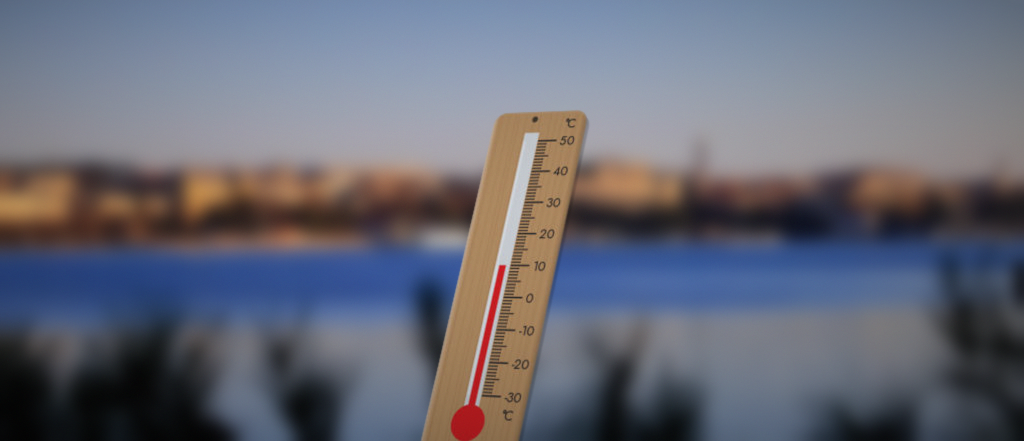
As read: 10 (°C)
